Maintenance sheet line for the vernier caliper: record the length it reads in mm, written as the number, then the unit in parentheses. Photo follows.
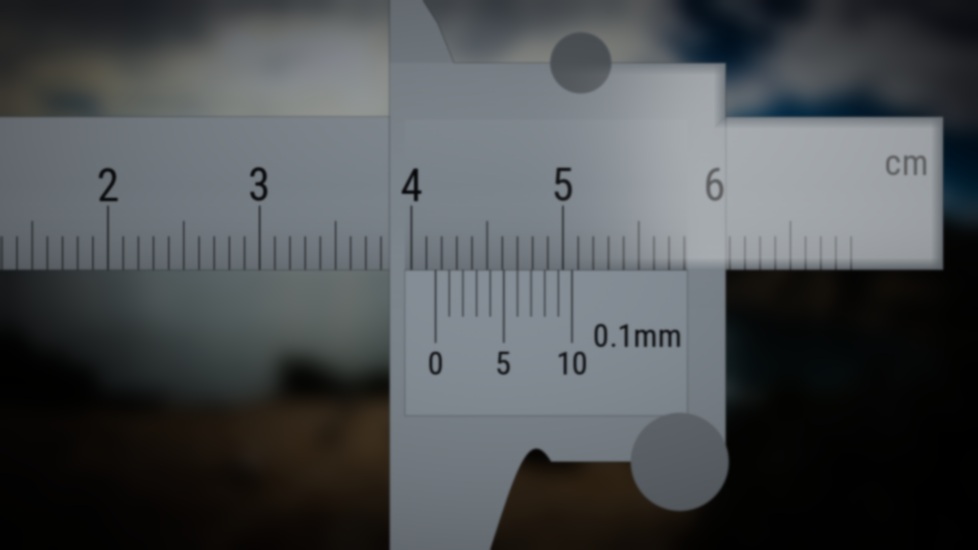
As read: 41.6 (mm)
